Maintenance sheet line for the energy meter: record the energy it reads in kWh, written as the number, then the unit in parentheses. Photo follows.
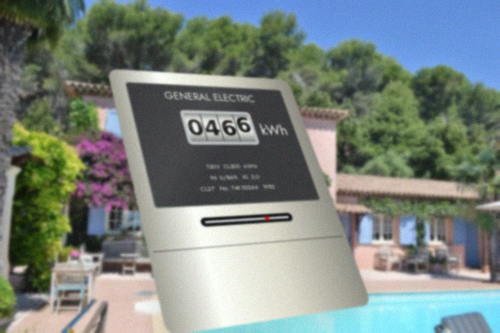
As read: 466 (kWh)
